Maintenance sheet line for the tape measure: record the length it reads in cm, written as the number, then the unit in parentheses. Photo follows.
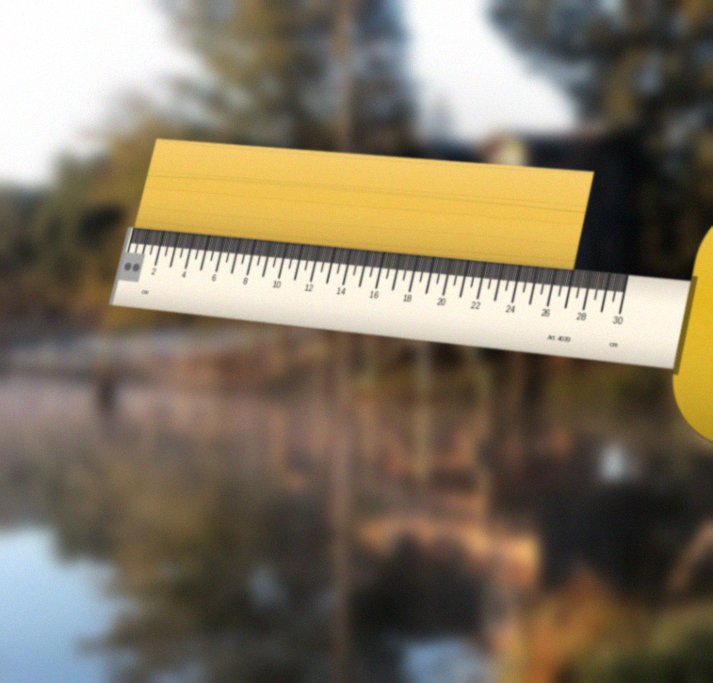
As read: 27 (cm)
